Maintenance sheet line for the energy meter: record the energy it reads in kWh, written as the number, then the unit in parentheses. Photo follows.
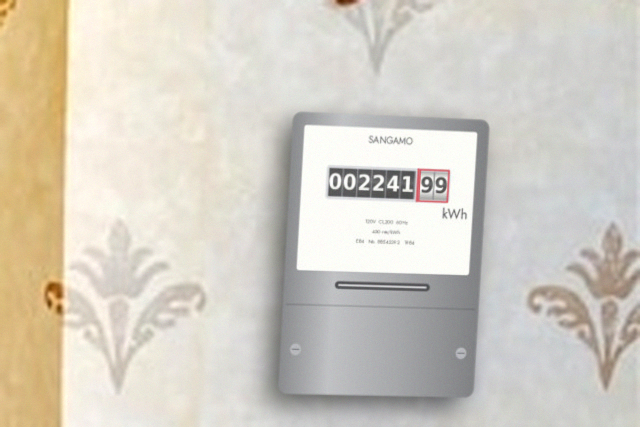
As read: 2241.99 (kWh)
